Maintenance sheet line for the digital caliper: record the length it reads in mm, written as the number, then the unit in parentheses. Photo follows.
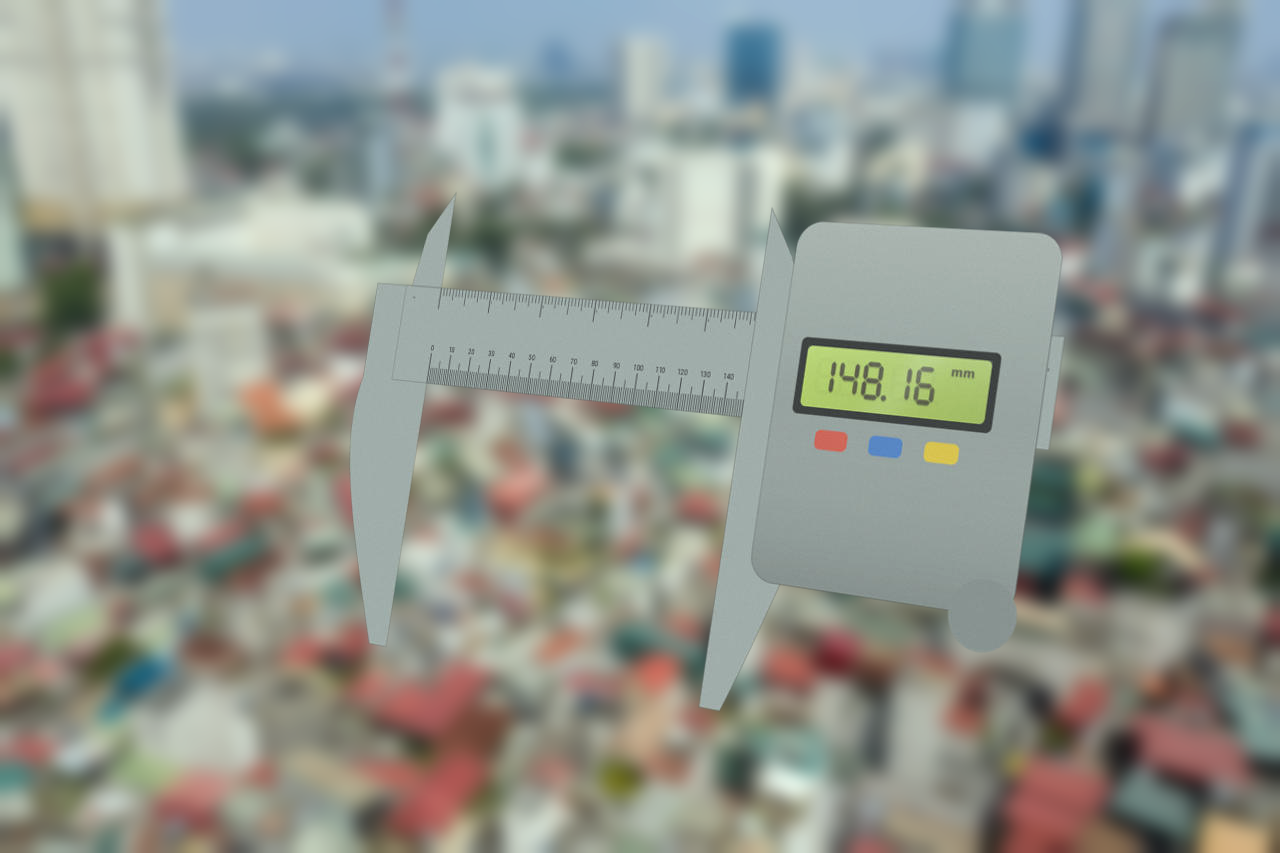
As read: 148.16 (mm)
